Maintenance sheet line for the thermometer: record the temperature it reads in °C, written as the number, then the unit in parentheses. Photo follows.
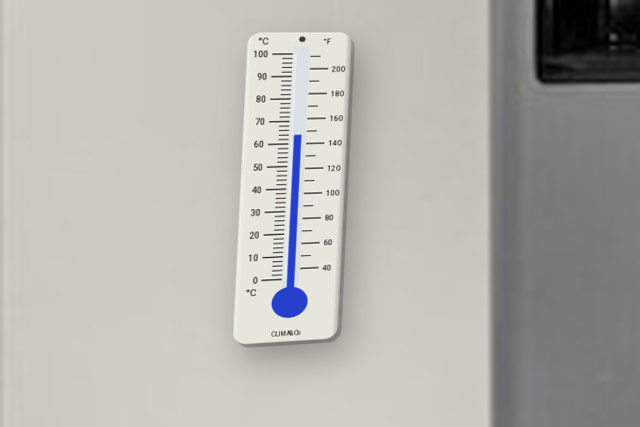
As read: 64 (°C)
